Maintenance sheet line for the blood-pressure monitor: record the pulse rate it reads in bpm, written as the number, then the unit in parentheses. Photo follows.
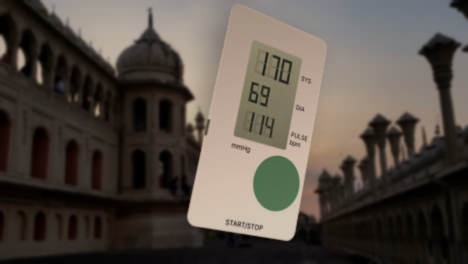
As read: 114 (bpm)
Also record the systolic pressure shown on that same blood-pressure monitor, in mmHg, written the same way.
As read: 170 (mmHg)
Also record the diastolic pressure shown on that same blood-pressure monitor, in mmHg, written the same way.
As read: 69 (mmHg)
